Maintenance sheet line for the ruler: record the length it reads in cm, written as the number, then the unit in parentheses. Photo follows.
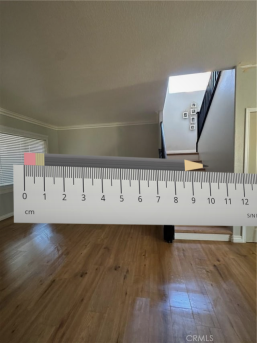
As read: 10 (cm)
